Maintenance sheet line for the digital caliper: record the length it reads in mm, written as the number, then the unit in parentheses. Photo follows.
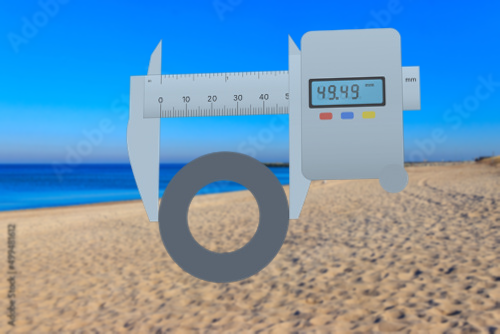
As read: 49.49 (mm)
